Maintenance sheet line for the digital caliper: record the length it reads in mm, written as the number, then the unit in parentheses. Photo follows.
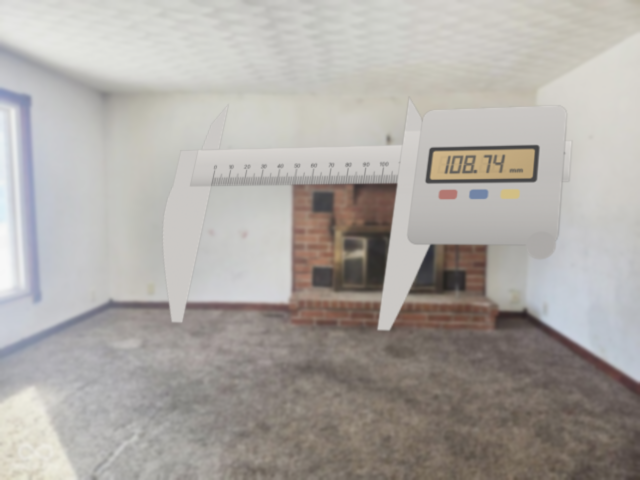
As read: 108.74 (mm)
